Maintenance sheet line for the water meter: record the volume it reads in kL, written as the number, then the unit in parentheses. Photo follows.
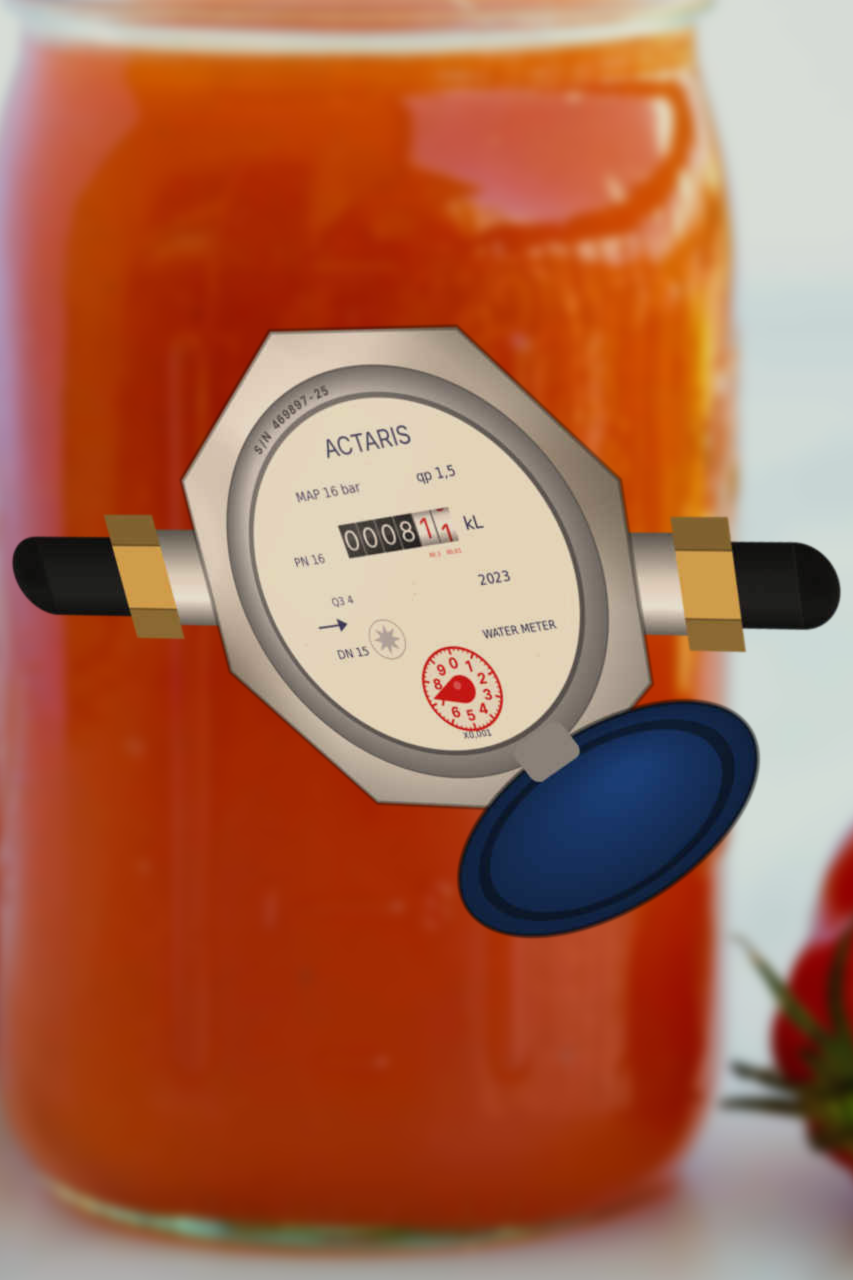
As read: 8.107 (kL)
